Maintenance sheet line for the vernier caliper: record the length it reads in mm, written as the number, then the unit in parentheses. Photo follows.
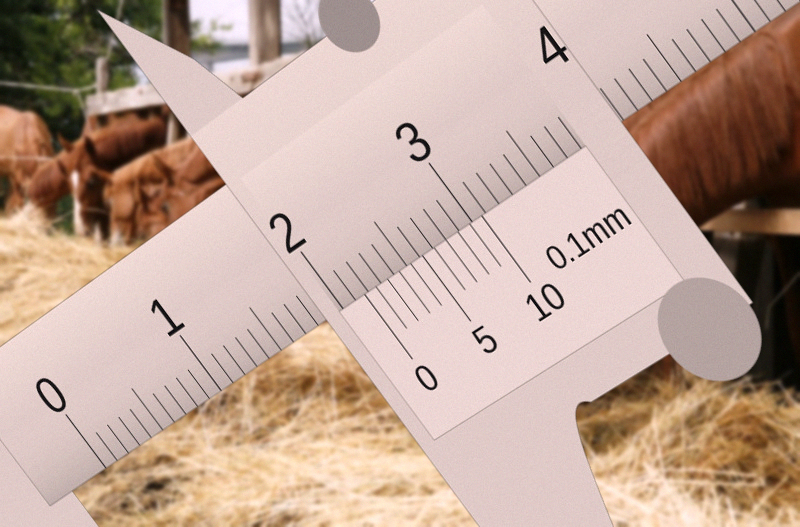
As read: 21.7 (mm)
